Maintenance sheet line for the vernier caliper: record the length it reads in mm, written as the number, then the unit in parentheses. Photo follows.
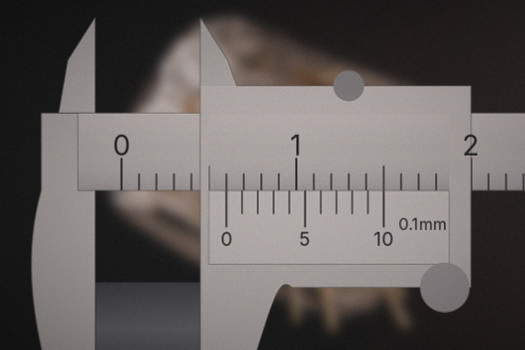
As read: 6.0 (mm)
